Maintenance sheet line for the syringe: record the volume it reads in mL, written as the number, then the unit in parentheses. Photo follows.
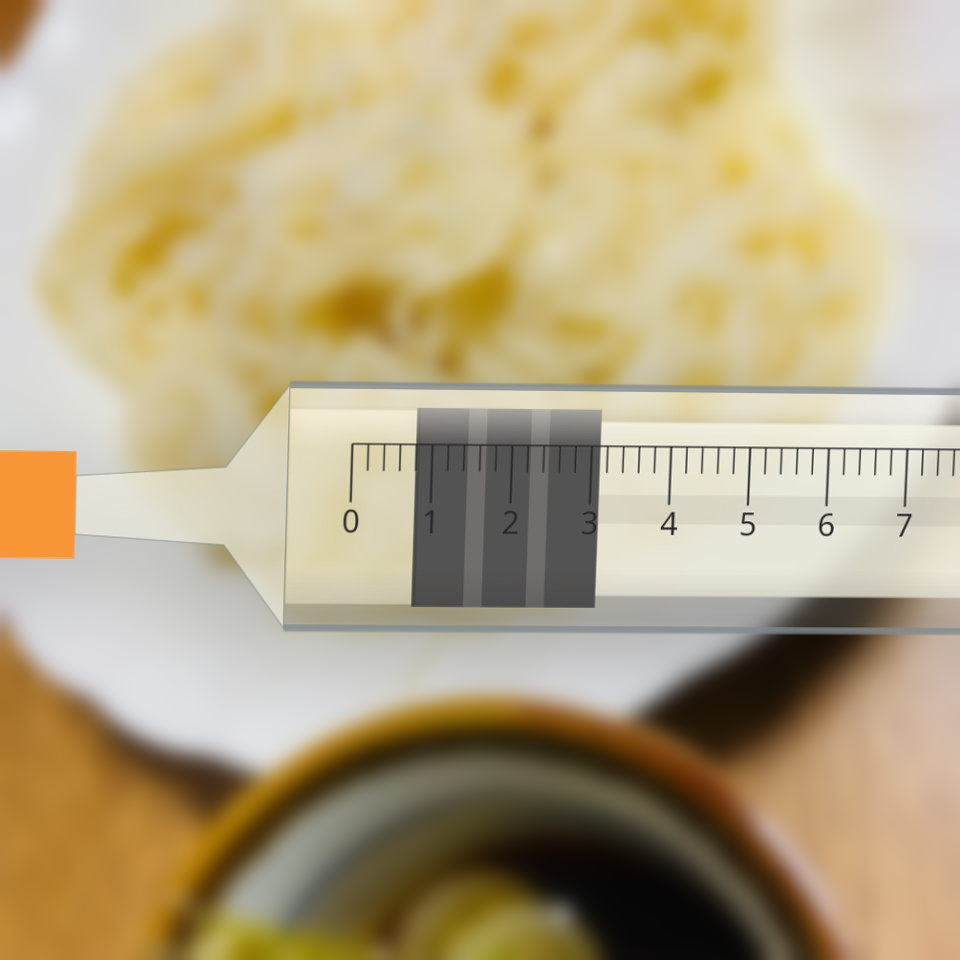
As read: 0.8 (mL)
